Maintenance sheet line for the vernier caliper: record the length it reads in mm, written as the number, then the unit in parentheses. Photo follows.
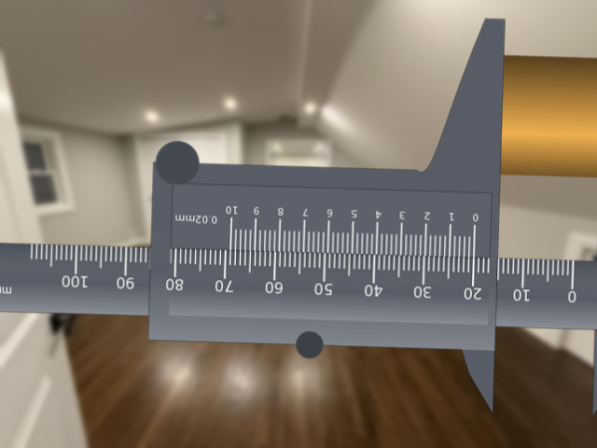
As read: 20.0 (mm)
